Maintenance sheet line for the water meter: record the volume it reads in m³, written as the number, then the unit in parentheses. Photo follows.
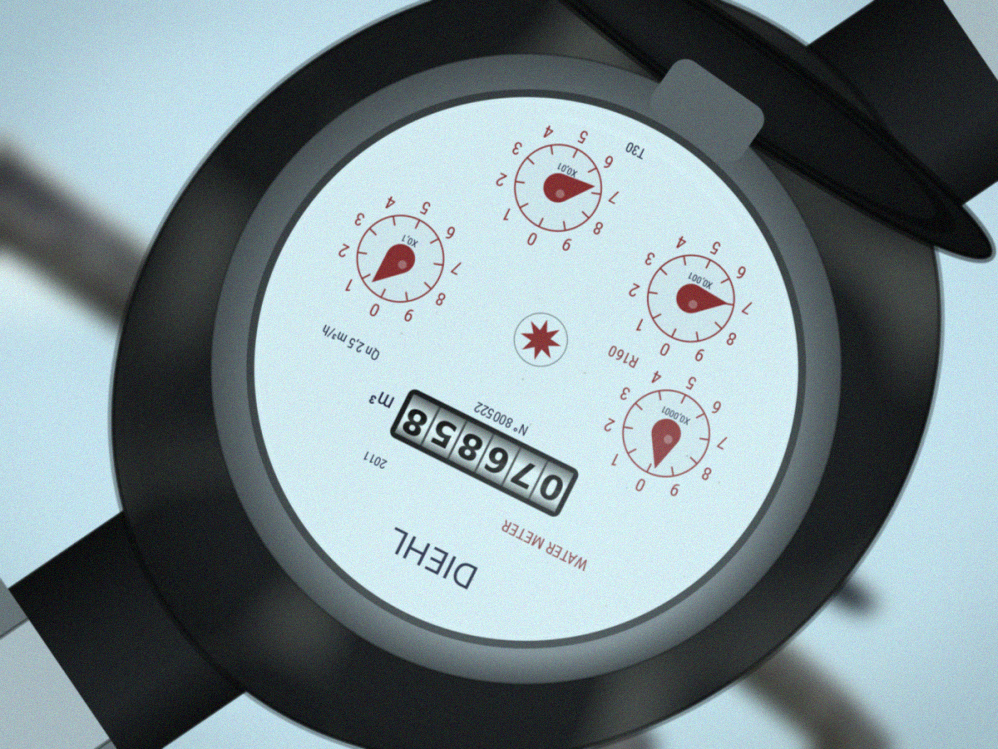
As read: 76858.0669 (m³)
